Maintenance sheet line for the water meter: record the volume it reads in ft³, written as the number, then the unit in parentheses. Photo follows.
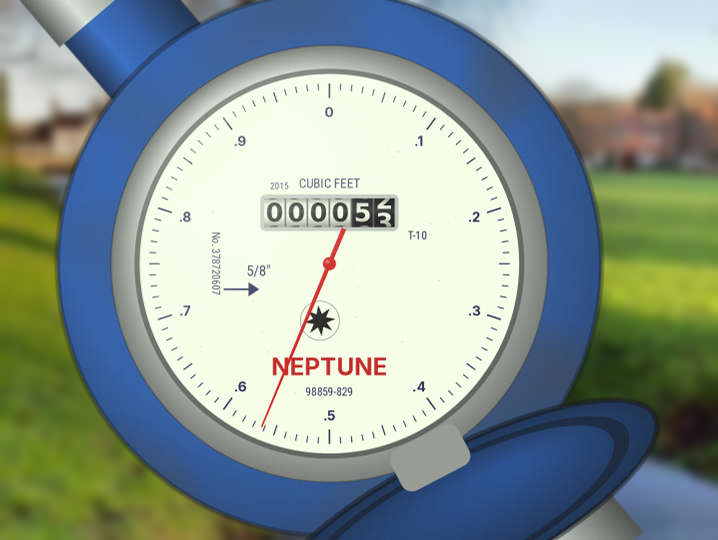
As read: 52.56 (ft³)
